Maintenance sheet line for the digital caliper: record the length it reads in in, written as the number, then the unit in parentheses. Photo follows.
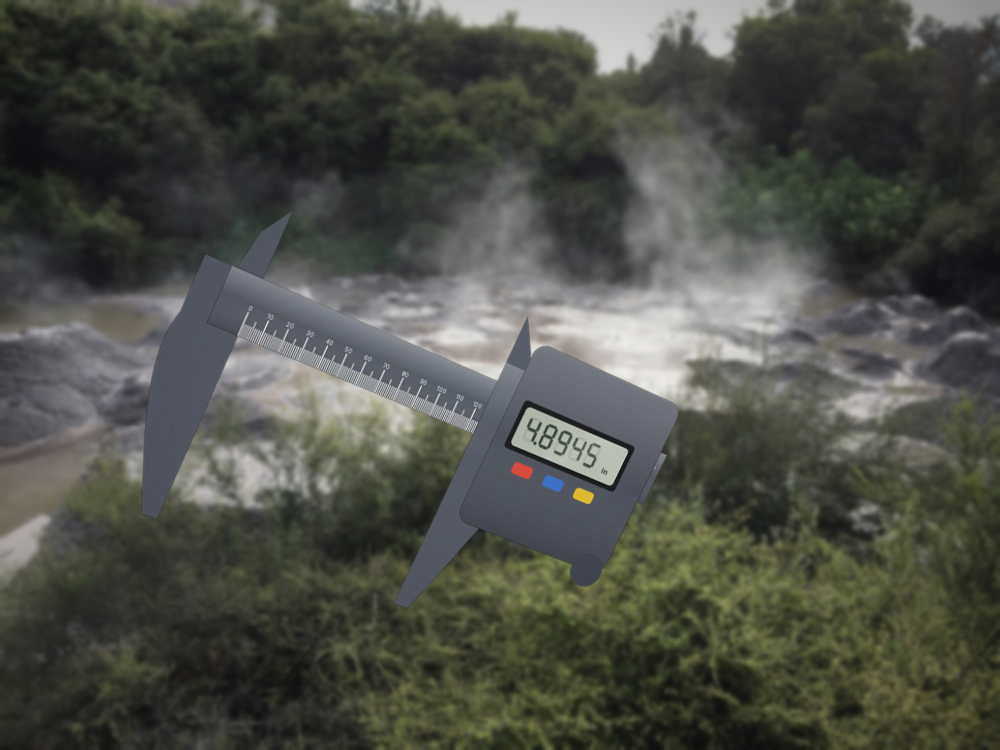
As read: 4.8945 (in)
